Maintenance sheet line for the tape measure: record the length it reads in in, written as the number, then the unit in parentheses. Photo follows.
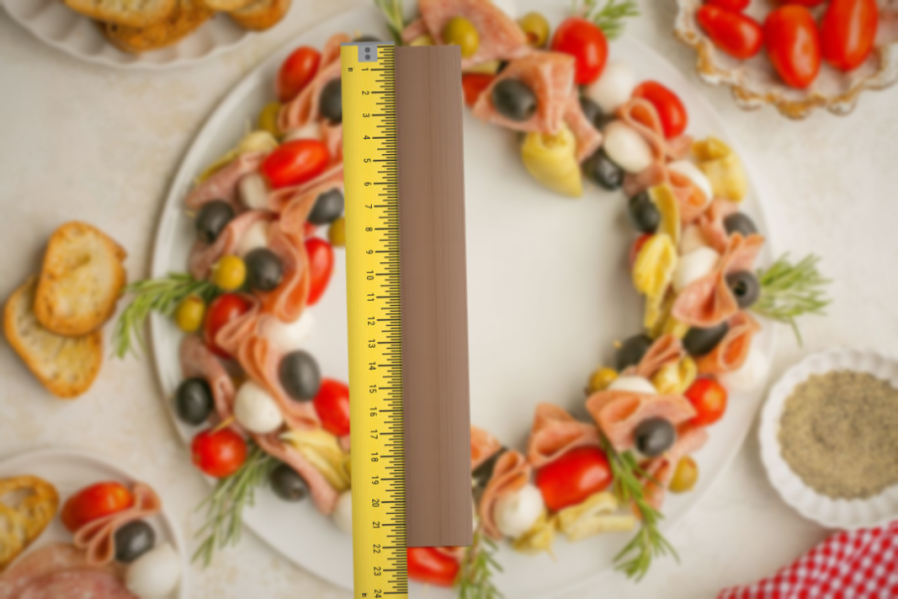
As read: 22 (in)
